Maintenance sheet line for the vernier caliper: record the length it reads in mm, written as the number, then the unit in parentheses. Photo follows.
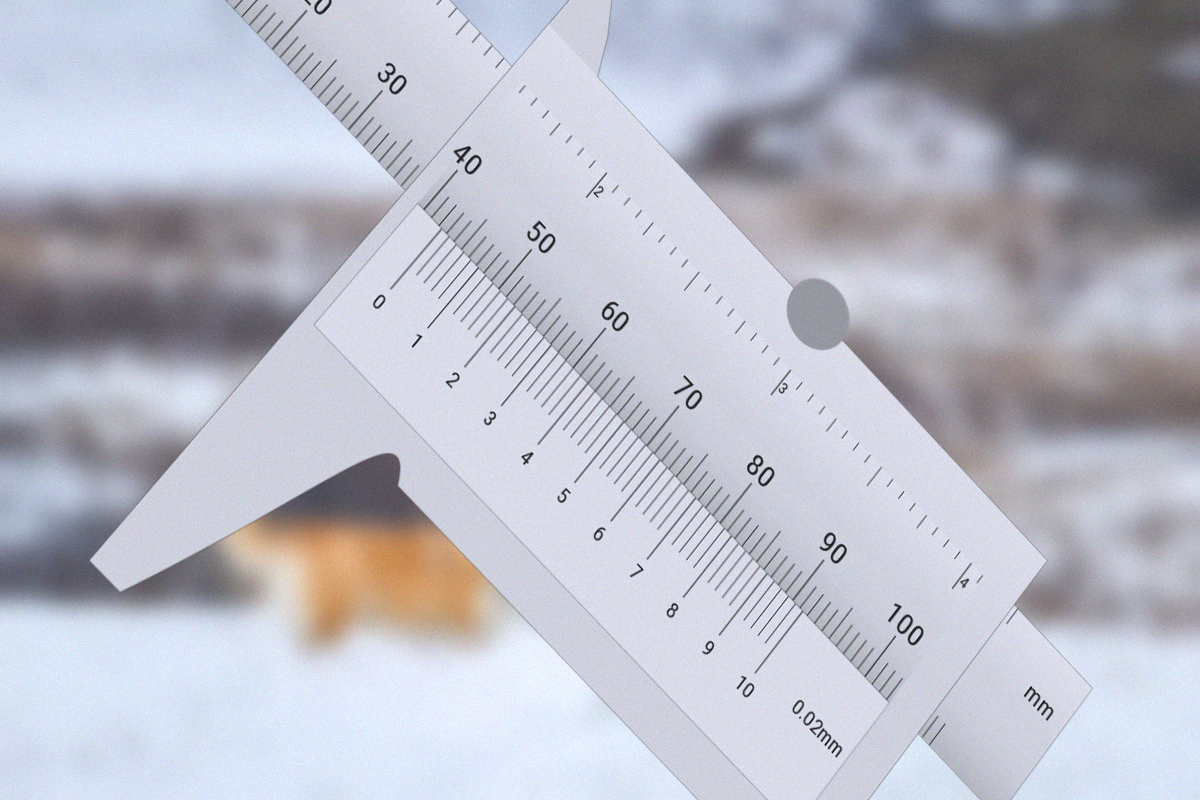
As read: 42.4 (mm)
